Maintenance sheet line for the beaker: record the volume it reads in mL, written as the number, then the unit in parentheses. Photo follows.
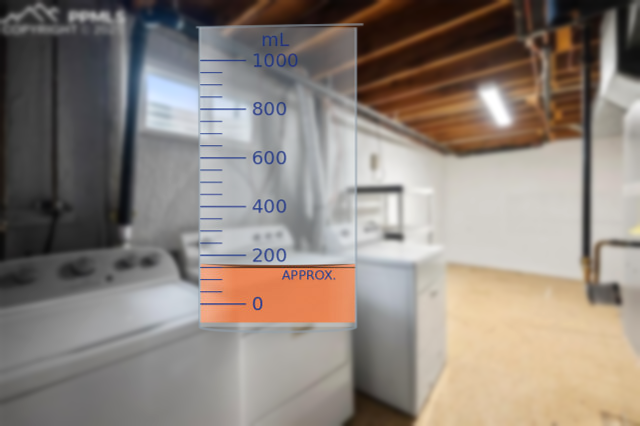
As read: 150 (mL)
